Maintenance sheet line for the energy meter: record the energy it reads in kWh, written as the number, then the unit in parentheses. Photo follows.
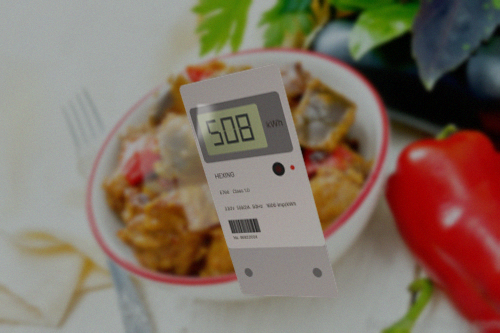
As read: 508 (kWh)
